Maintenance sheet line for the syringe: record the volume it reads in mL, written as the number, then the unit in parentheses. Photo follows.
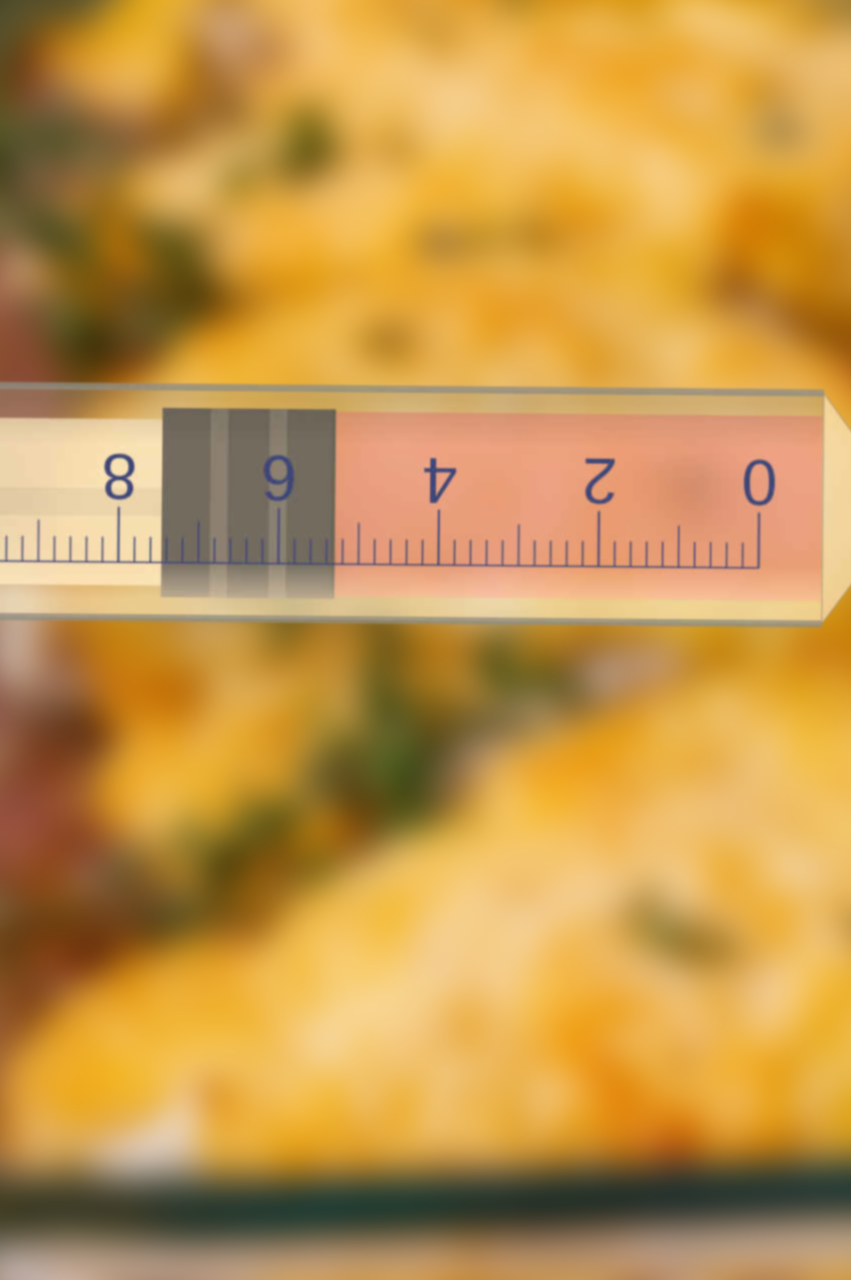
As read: 5.3 (mL)
